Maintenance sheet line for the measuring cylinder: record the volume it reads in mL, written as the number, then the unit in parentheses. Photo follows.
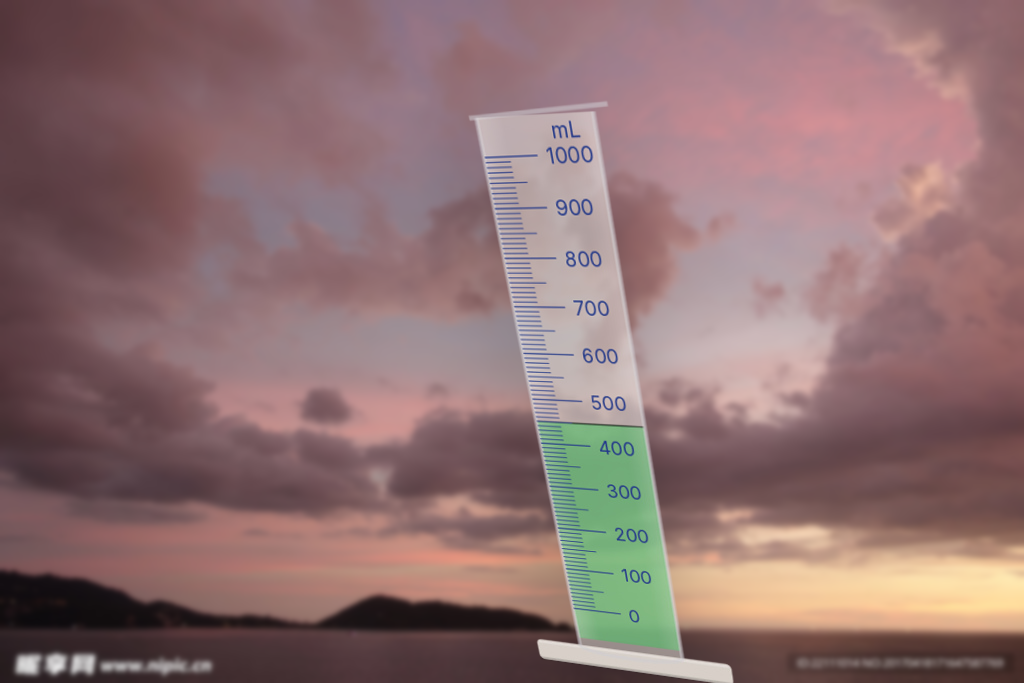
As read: 450 (mL)
